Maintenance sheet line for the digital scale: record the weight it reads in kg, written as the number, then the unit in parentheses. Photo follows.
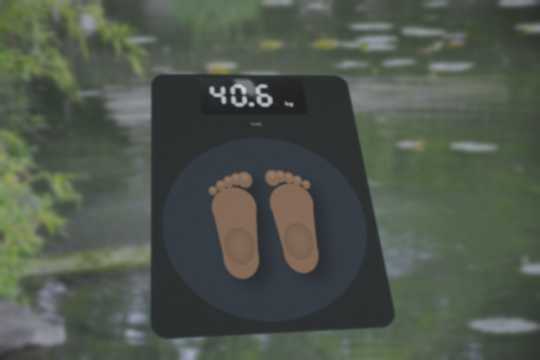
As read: 40.6 (kg)
